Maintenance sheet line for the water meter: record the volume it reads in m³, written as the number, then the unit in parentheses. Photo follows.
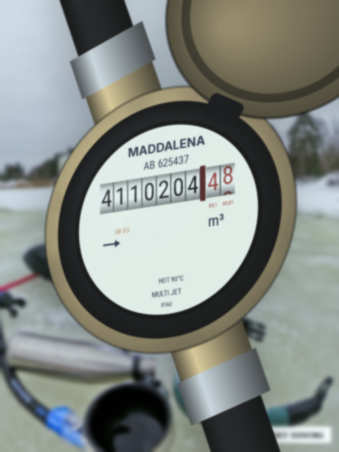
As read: 4110204.48 (m³)
